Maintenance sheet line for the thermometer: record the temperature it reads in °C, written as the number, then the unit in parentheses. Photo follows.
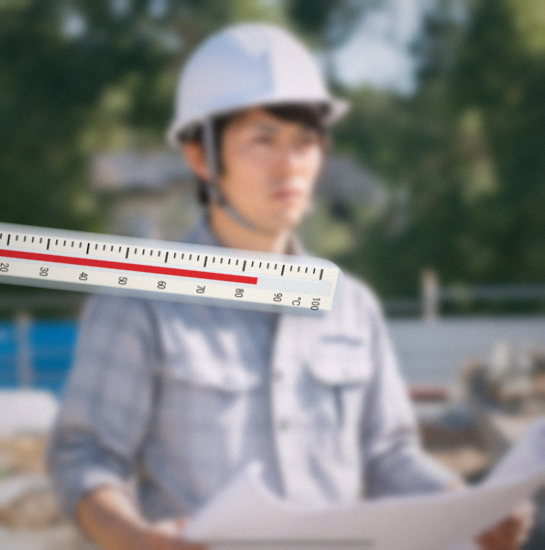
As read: 84 (°C)
